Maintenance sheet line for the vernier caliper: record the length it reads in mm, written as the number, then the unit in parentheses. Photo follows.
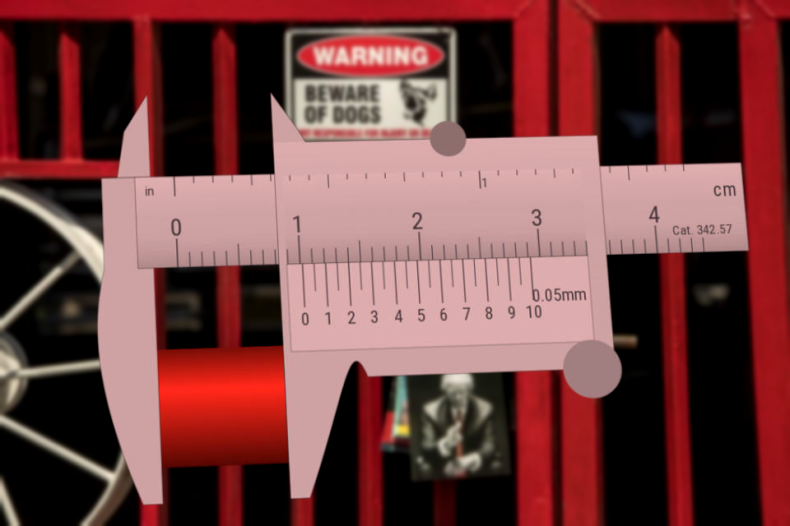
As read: 10.2 (mm)
